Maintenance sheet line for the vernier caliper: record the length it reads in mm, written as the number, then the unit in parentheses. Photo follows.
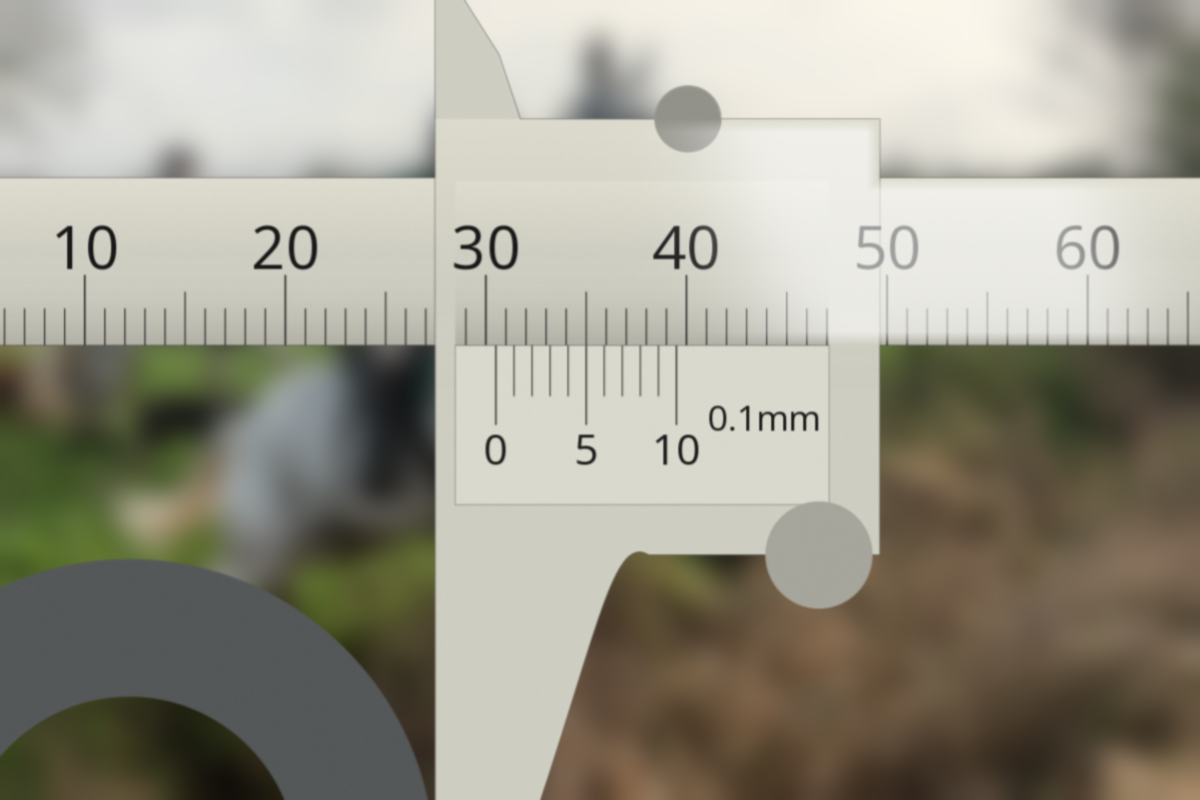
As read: 30.5 (mm)
